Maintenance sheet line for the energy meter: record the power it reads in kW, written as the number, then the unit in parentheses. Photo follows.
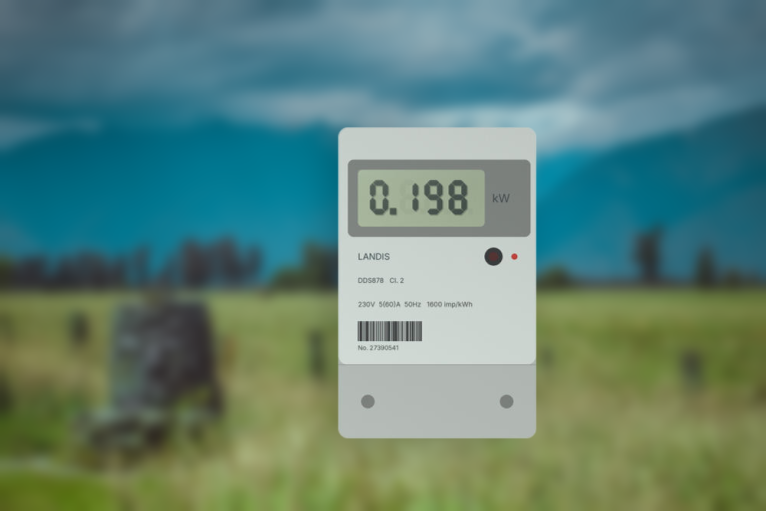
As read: 0.198 (kW)
